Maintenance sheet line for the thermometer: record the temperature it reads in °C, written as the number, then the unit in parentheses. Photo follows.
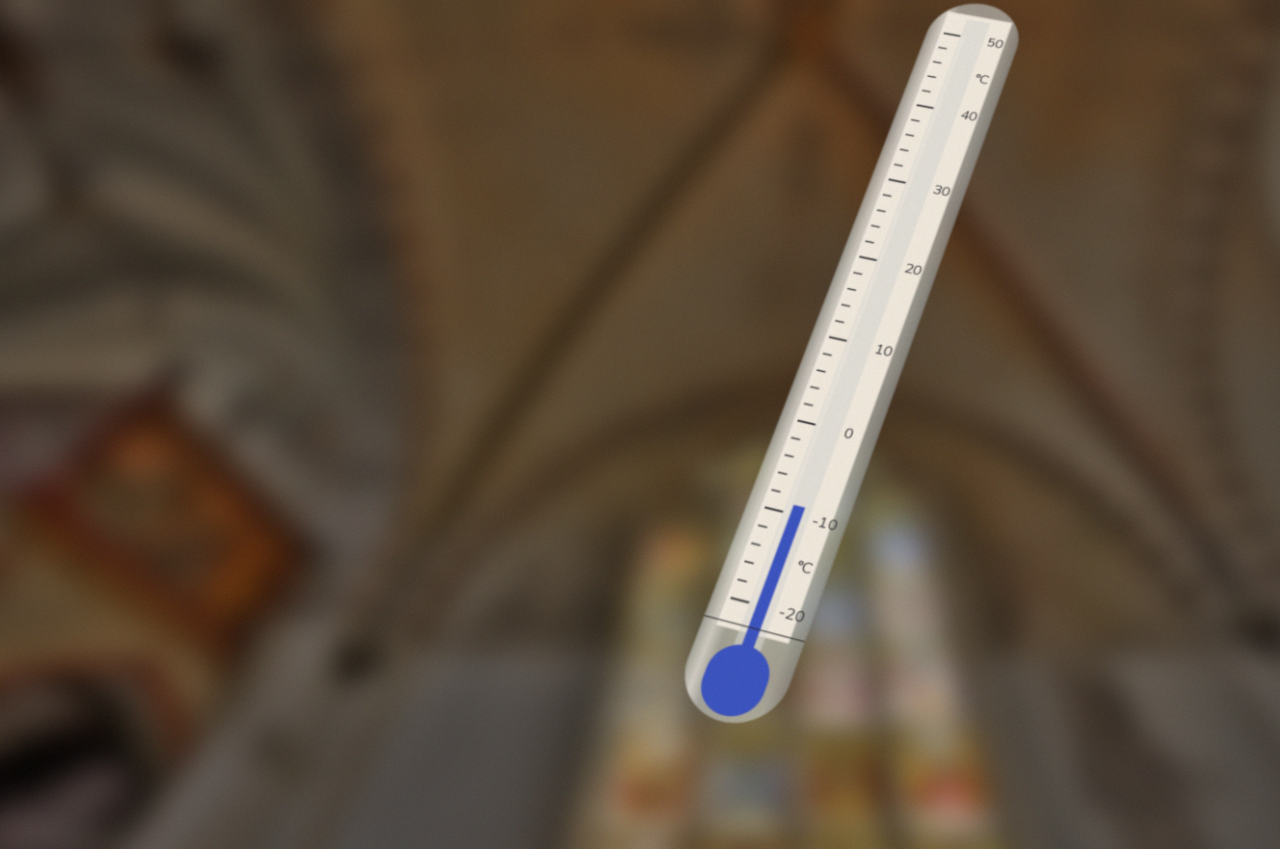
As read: -9 (°C)
